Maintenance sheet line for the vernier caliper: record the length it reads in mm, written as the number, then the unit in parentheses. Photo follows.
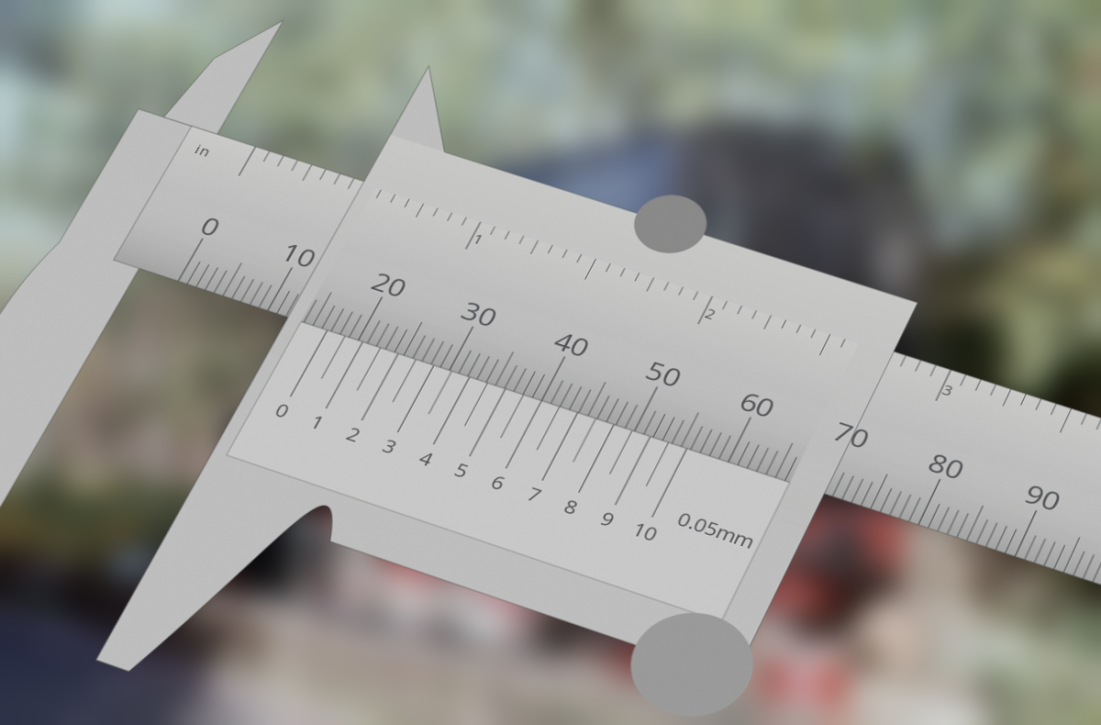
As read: 16.6 (mm)
